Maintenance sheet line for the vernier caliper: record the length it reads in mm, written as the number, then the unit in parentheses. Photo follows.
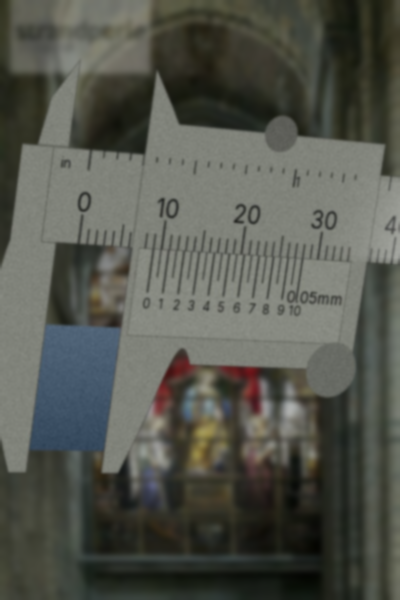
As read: 9.0 (mm)
